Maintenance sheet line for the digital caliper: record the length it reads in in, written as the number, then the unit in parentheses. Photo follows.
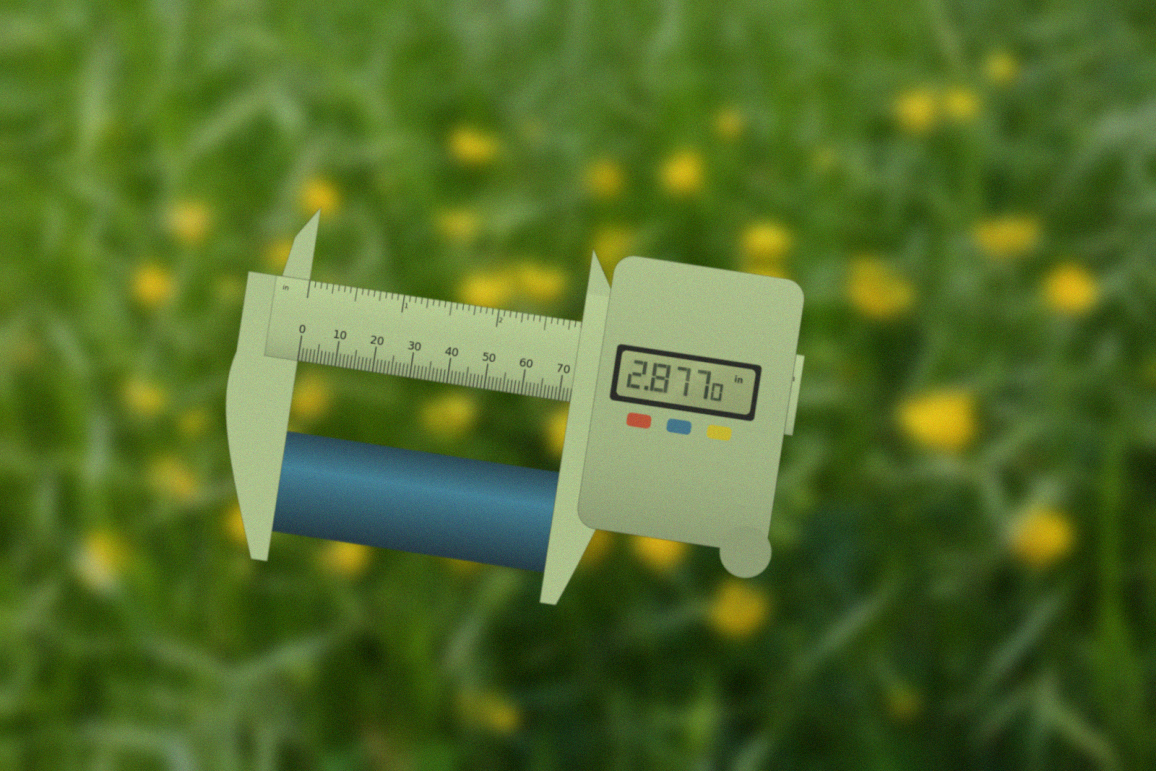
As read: 2.8770 (in)
